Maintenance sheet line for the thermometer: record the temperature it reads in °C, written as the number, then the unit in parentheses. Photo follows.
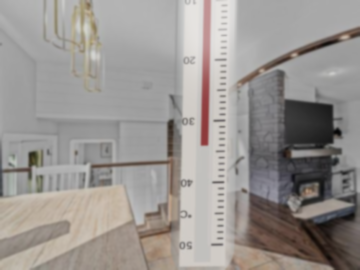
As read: 34 (°C)
